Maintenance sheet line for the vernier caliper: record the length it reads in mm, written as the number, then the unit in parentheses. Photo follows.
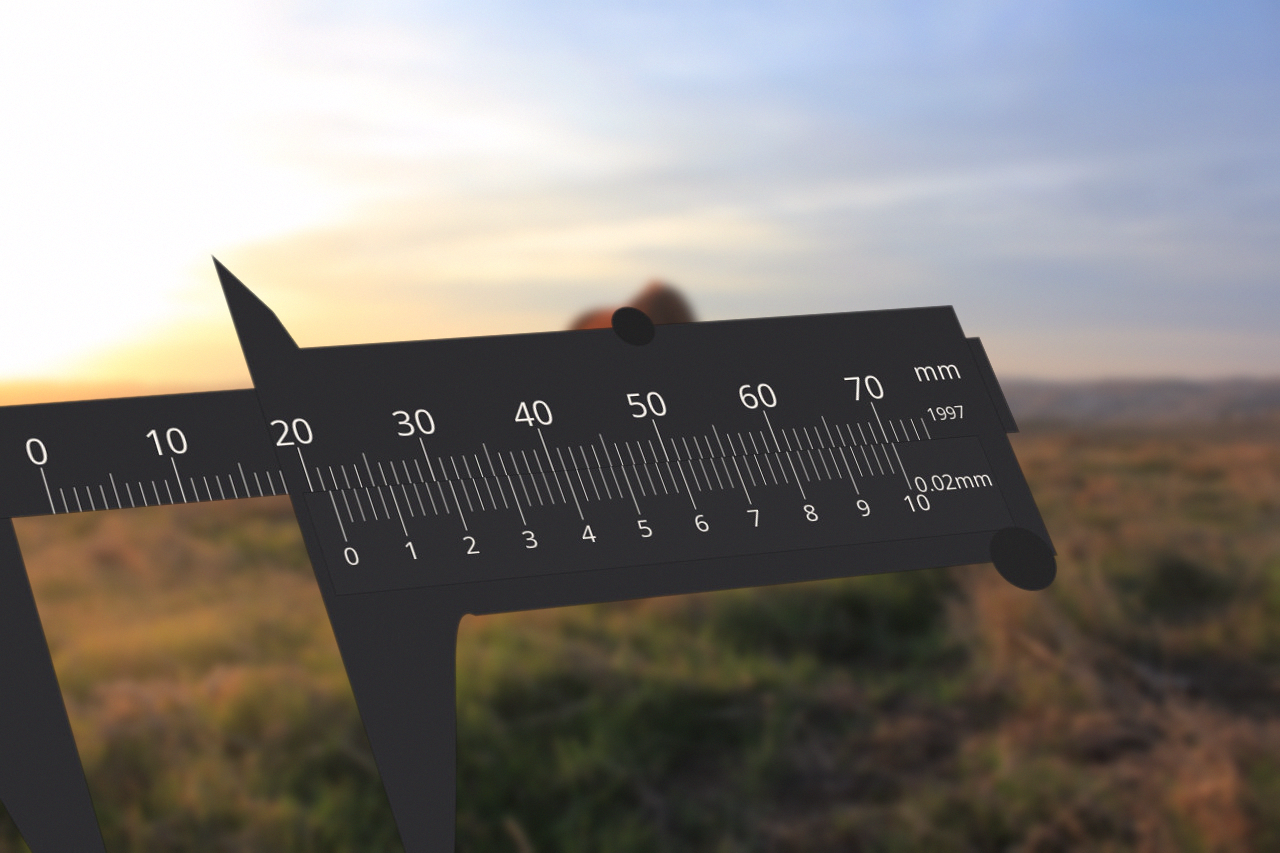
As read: 21.4 (mm)
